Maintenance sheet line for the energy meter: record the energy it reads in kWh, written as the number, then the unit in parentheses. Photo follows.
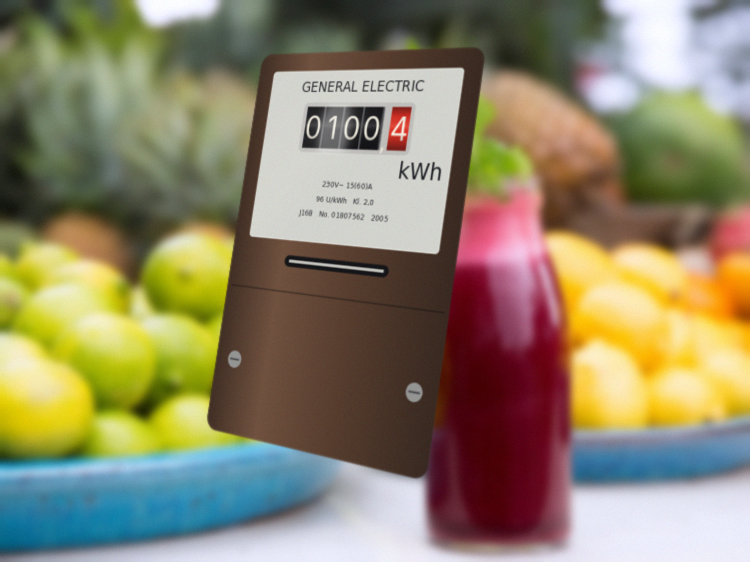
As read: 100.4 (kWh)
